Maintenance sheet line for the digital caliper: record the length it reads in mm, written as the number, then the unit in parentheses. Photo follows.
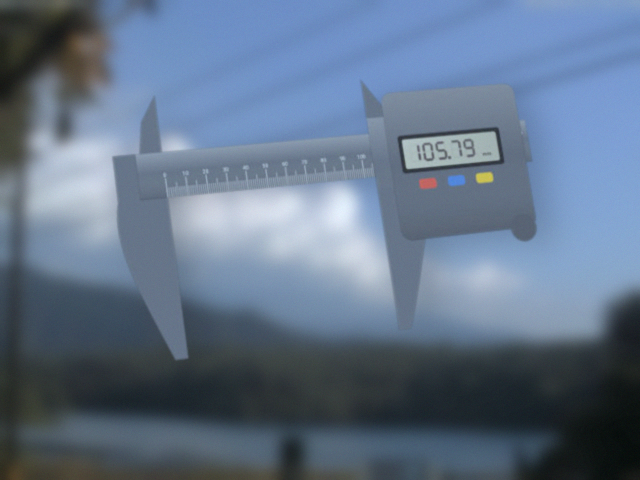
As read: 105.79 (mm)
